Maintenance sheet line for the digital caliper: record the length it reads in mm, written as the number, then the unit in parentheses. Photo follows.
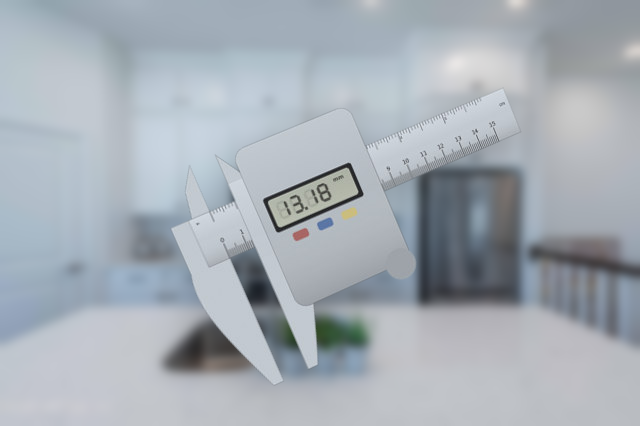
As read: 13.18 (mm)
